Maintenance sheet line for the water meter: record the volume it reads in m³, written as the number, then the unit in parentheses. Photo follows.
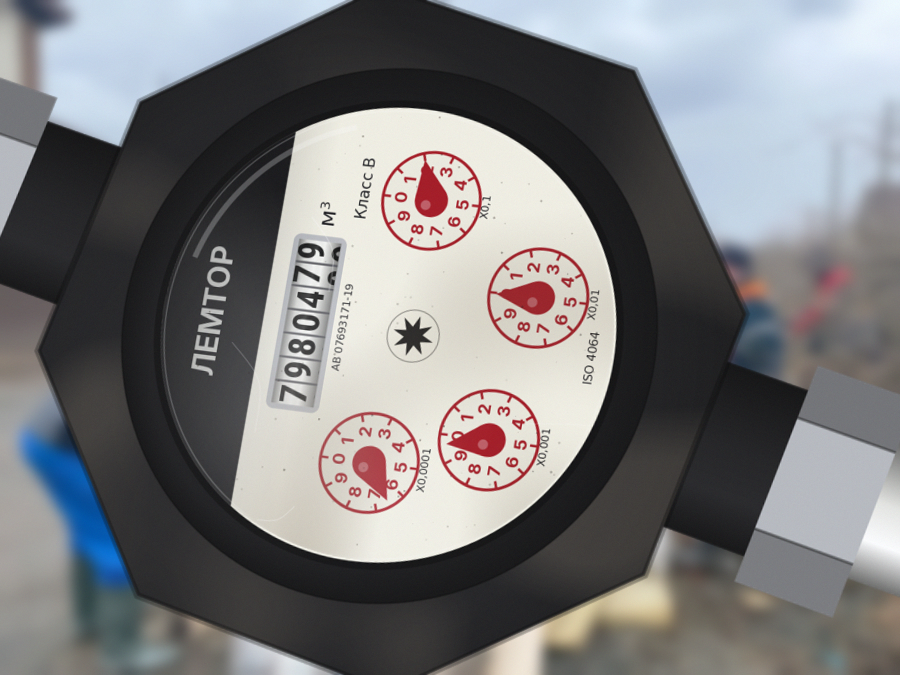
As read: 7980479.1996 (m³)
